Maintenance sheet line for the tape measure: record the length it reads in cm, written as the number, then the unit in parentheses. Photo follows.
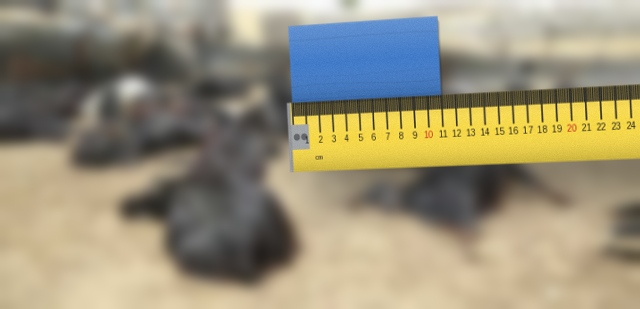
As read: 11 (cm)
